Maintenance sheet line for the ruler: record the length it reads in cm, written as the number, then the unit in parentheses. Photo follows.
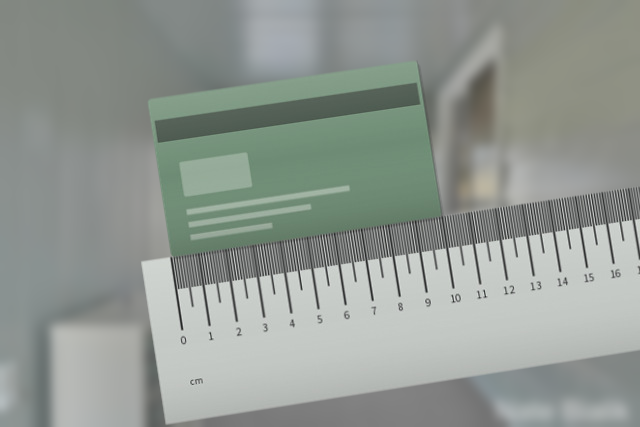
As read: 10 (cm)
